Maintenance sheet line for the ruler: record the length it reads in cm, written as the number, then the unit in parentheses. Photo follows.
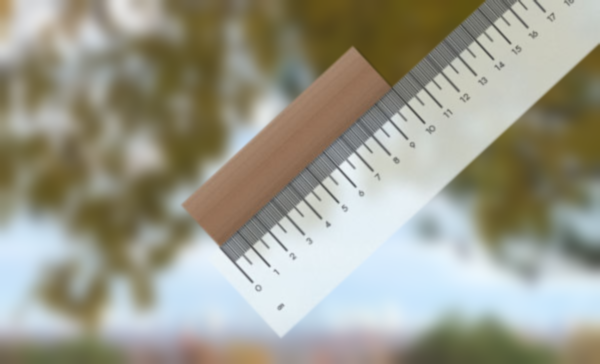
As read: 10 (cm)
